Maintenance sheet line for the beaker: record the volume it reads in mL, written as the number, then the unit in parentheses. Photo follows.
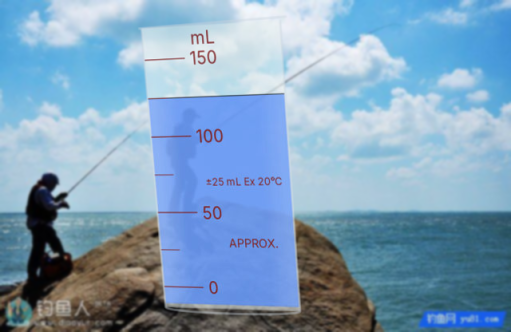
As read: 125 (mL)
